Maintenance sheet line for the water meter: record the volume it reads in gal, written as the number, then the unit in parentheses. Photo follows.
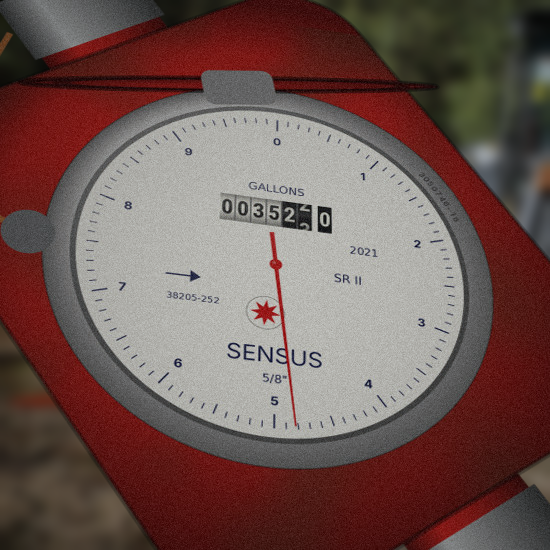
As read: 35224.8 (gal)
